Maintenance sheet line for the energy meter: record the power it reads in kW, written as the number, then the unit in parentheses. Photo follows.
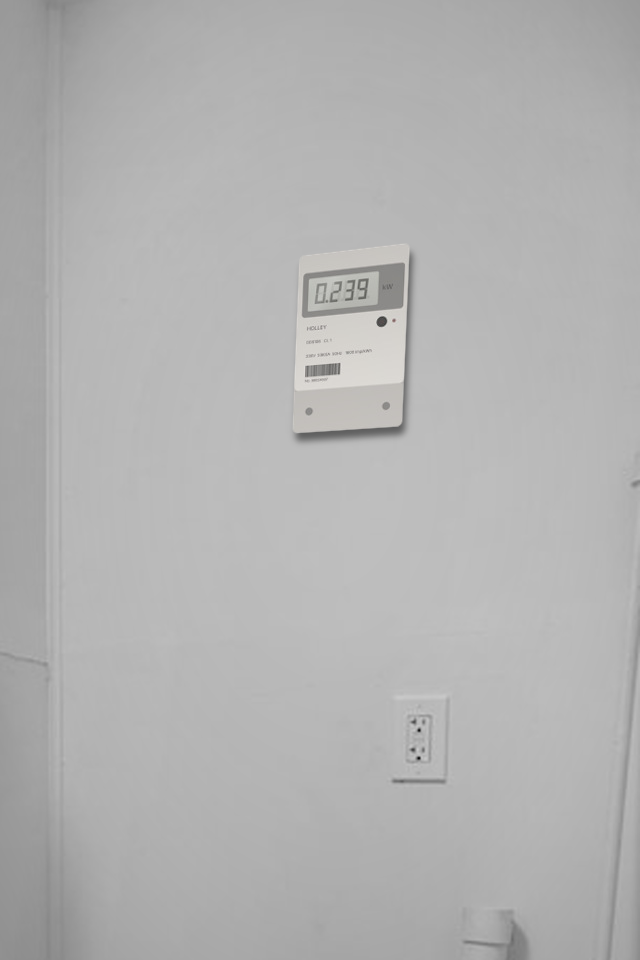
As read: 0.239 (kW)
